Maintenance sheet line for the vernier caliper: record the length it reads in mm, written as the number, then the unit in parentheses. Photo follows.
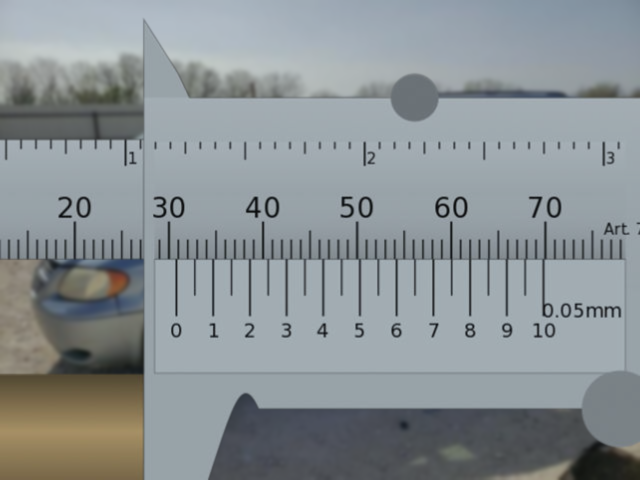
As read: 30.8 (mm)
